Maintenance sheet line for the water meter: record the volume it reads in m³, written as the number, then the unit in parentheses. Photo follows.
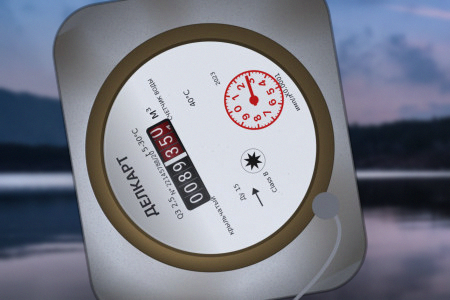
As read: 89.3502 (m³)
